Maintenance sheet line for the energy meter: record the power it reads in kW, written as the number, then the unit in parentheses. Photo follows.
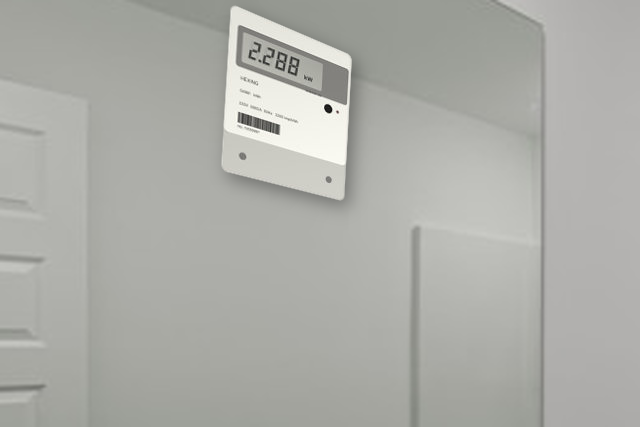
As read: 2.288 (kW)
